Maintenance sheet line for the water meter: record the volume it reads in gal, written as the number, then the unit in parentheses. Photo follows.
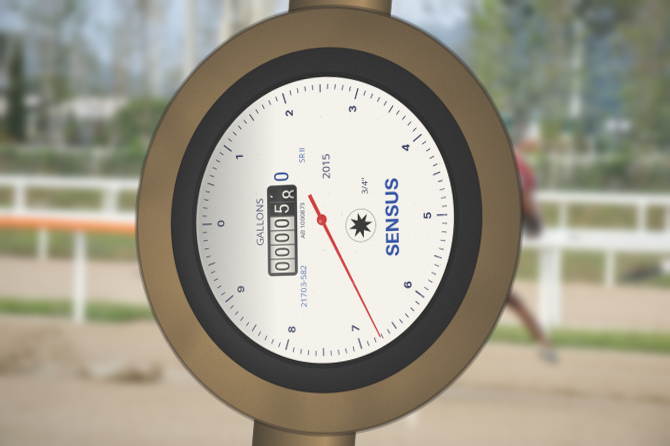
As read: 576.7 (gal)
